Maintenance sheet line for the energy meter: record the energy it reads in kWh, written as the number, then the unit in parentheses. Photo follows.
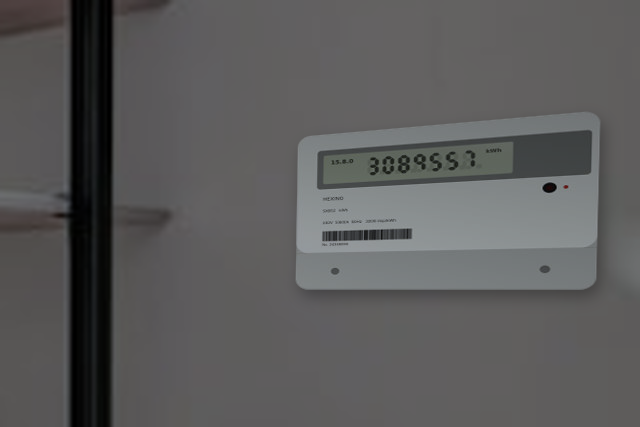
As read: 3089557 (kWh)
